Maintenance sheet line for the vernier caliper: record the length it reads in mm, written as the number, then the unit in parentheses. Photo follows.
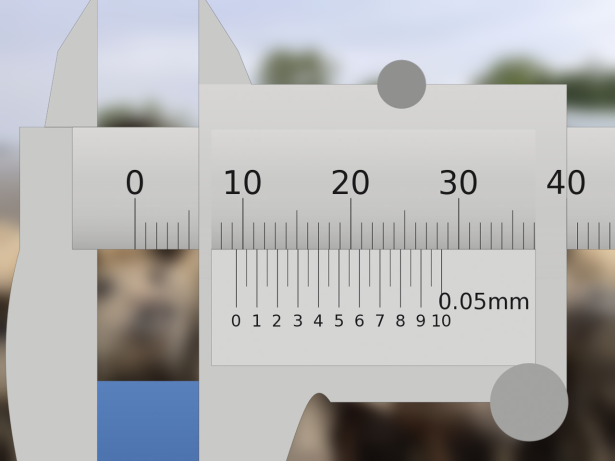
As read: 9.4 (mm)
